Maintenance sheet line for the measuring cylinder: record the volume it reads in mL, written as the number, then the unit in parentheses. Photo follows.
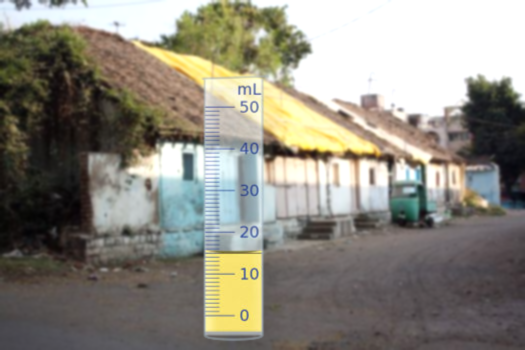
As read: 15 (mL)
